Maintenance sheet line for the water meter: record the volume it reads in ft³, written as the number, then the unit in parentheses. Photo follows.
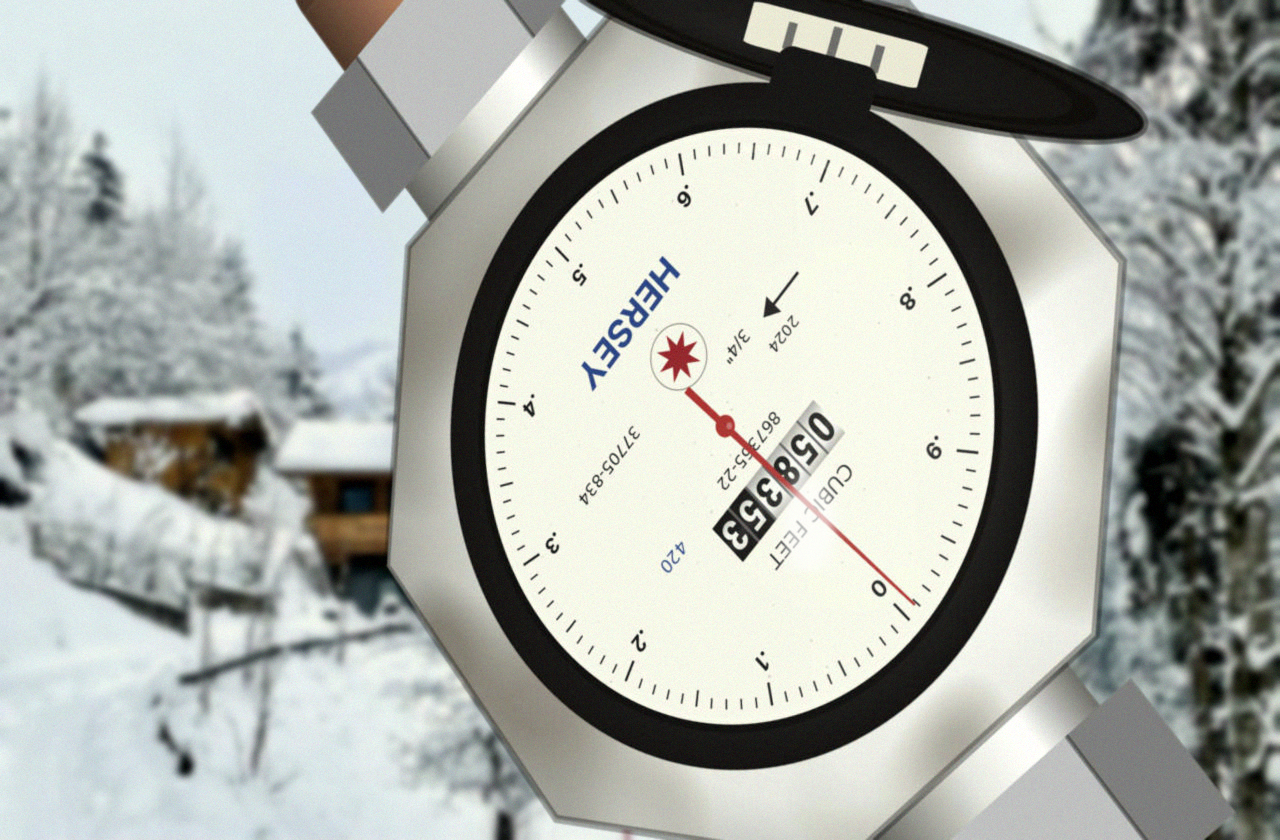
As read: 58352.99 (ft³)
